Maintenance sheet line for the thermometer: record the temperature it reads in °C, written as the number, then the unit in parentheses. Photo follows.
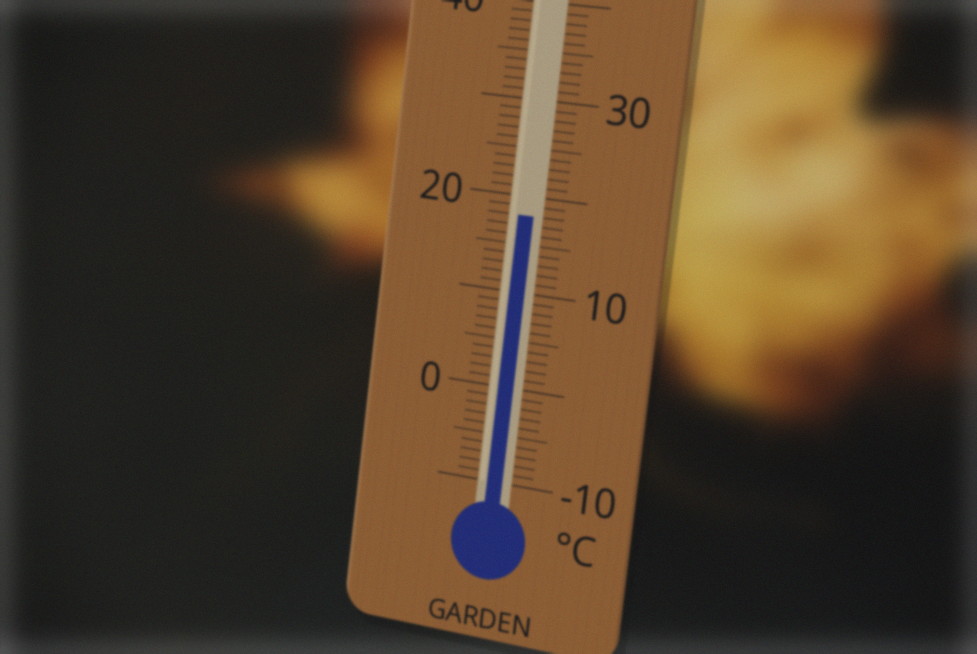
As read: 18 (°C)
